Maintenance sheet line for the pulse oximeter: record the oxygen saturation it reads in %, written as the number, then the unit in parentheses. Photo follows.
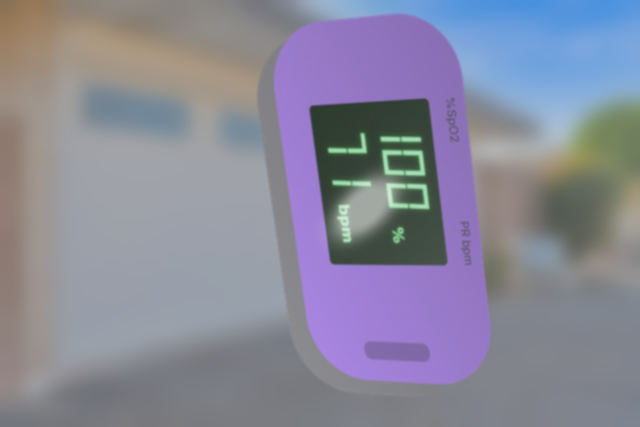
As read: 100 (%)
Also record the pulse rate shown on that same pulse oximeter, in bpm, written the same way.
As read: 71 (bpm)
